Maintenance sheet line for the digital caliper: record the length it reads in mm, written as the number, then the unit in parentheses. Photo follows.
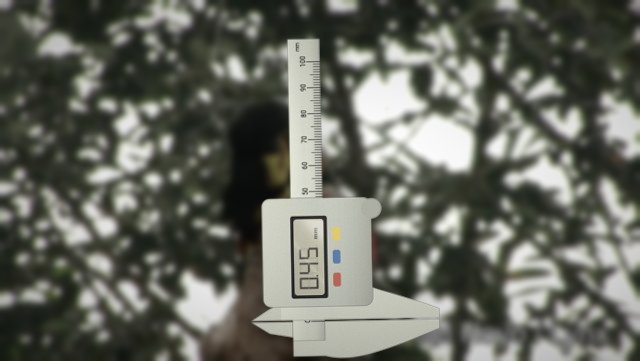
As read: 0.45 (mm)
